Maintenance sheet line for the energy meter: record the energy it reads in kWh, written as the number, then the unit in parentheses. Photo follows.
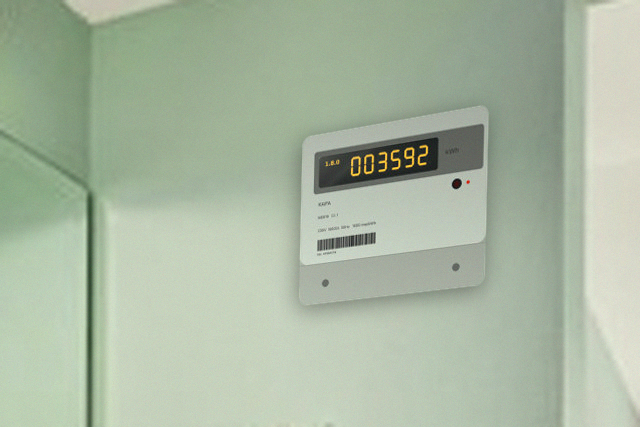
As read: 3592 (kWh)
